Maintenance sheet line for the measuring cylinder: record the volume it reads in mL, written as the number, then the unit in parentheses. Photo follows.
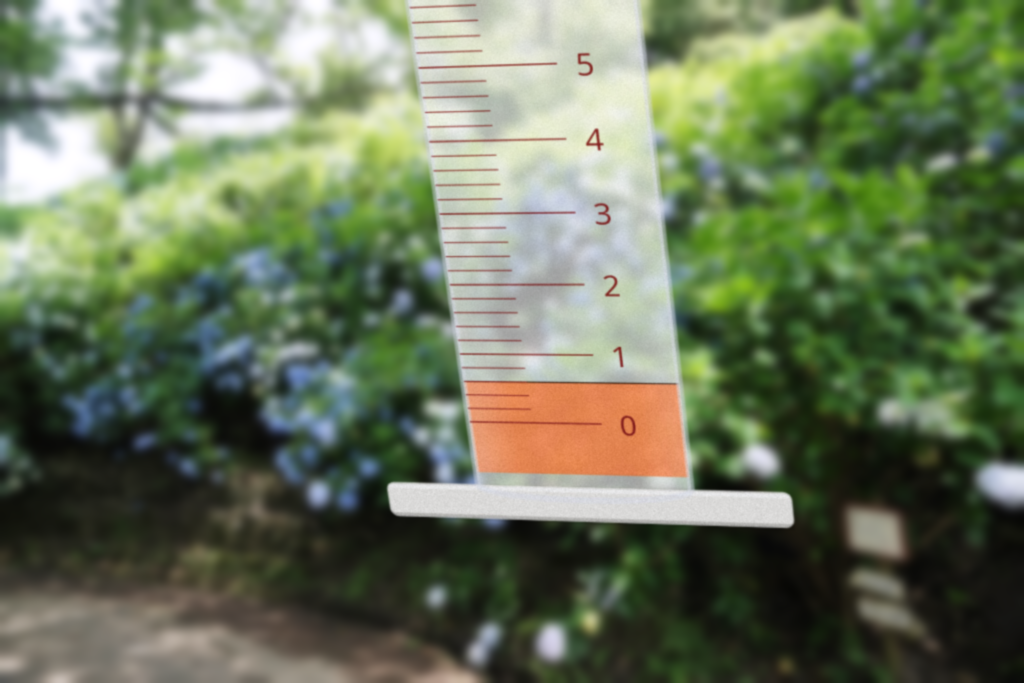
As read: 0.6 (mL)
